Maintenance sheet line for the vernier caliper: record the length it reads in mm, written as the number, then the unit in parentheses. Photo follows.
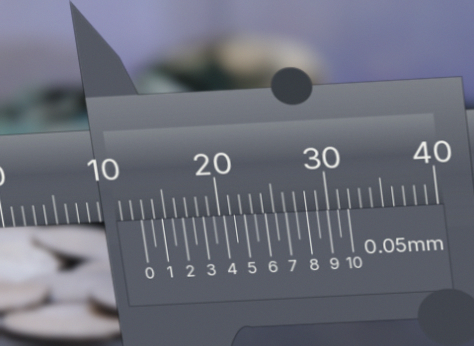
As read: 12.8 (mm)
